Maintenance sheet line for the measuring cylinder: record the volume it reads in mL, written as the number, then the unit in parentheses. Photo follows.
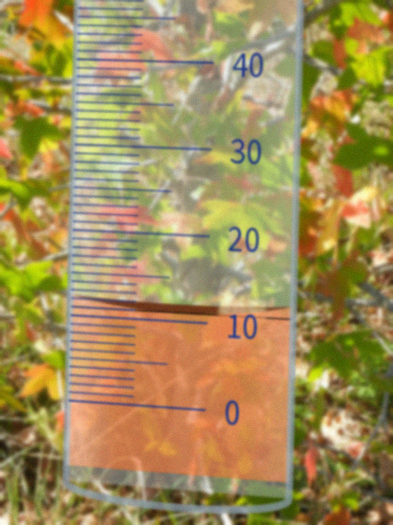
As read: 11 (mL)
